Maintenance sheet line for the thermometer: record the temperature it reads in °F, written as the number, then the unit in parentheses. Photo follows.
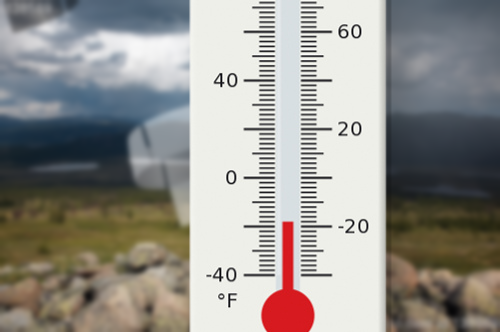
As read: -18 (°F)
